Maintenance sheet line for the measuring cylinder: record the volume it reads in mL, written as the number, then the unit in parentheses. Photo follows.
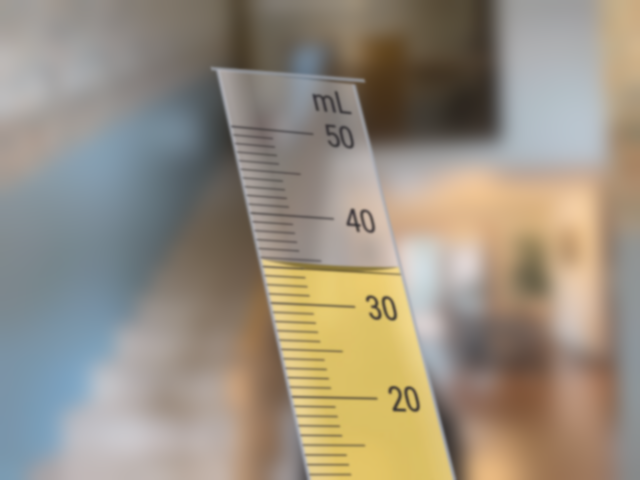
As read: 34 (mL)
